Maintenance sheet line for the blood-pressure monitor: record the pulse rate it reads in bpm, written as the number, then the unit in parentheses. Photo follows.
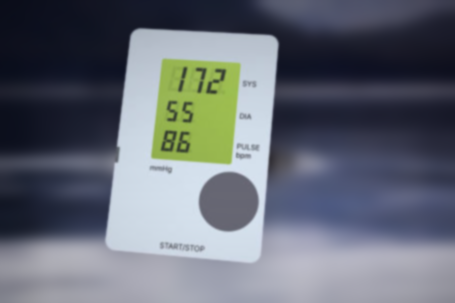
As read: 86 (bpm)
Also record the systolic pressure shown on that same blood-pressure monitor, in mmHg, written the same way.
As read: 172 (mmHg)
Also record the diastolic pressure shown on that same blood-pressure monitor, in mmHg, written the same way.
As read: 55 (mmHg)
